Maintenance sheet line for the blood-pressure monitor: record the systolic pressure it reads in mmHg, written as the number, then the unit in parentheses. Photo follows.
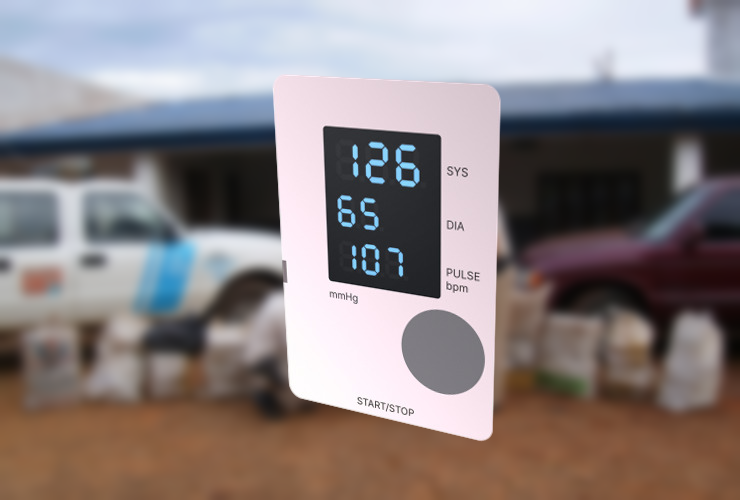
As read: 126 (mmHg)
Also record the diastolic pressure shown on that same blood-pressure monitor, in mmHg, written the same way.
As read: 65 (mmHg)
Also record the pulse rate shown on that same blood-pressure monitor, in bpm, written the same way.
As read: 107 (bpm)
